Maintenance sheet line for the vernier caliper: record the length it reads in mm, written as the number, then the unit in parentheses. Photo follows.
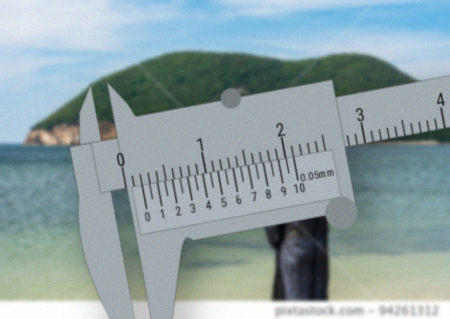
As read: 2.0 (mm)
